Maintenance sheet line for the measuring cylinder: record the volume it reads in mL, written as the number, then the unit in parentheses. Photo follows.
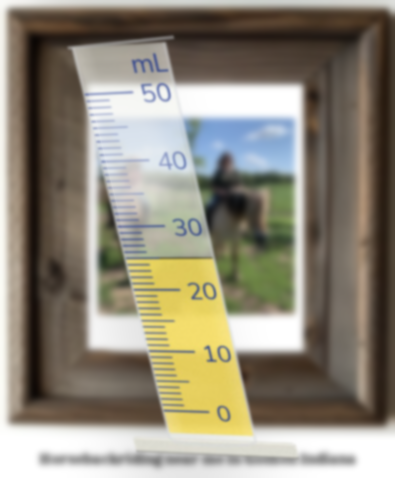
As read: 25 (mL)
